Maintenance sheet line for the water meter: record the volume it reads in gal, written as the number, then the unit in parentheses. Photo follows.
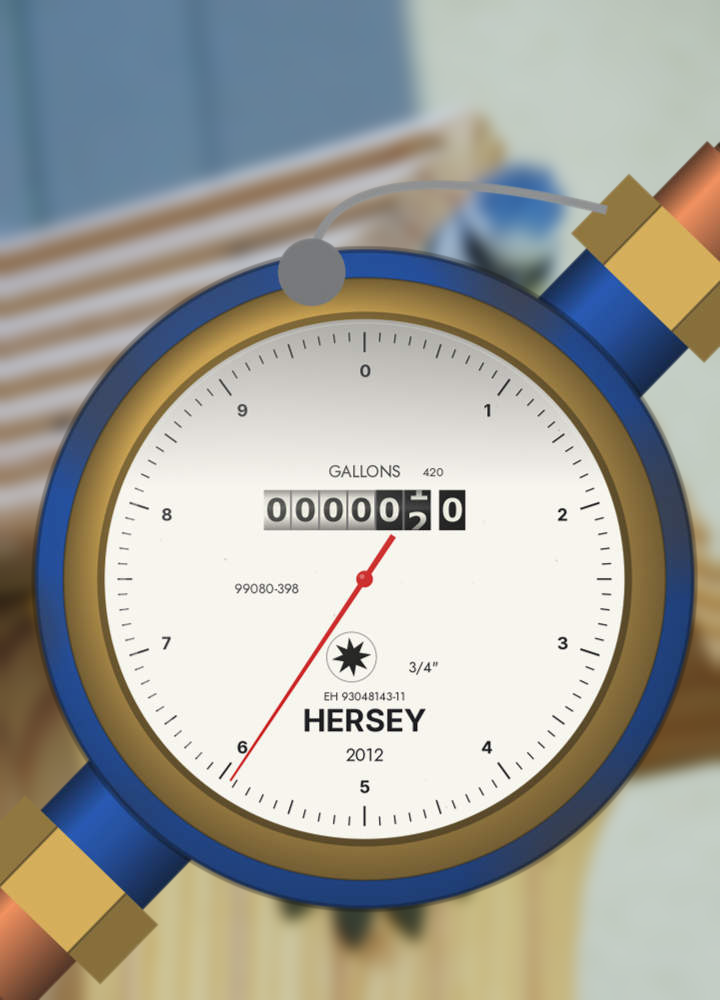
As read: 15.9 (gal)
